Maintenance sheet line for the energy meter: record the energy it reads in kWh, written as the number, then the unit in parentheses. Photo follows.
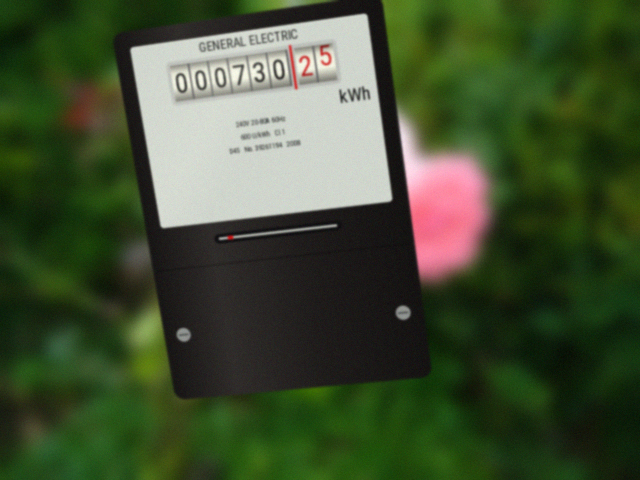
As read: 730.25 (kWh)
